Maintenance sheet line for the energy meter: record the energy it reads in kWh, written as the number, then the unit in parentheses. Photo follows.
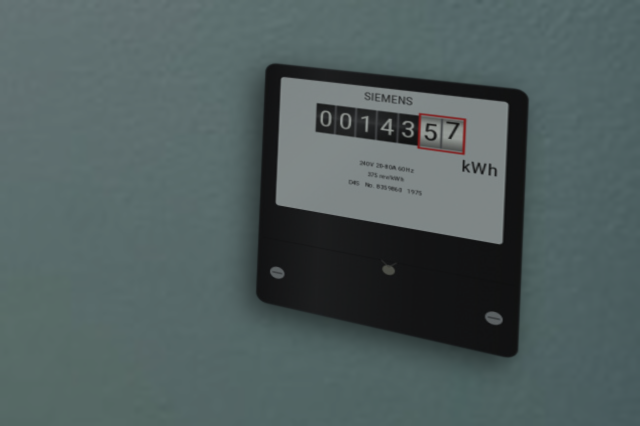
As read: 143.57 (kWh)
